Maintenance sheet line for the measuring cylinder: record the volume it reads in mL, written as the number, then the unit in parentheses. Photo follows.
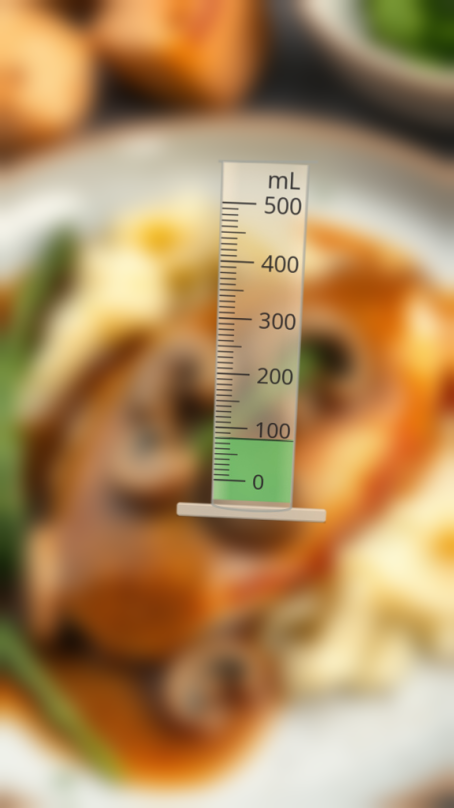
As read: 80 (mL)
